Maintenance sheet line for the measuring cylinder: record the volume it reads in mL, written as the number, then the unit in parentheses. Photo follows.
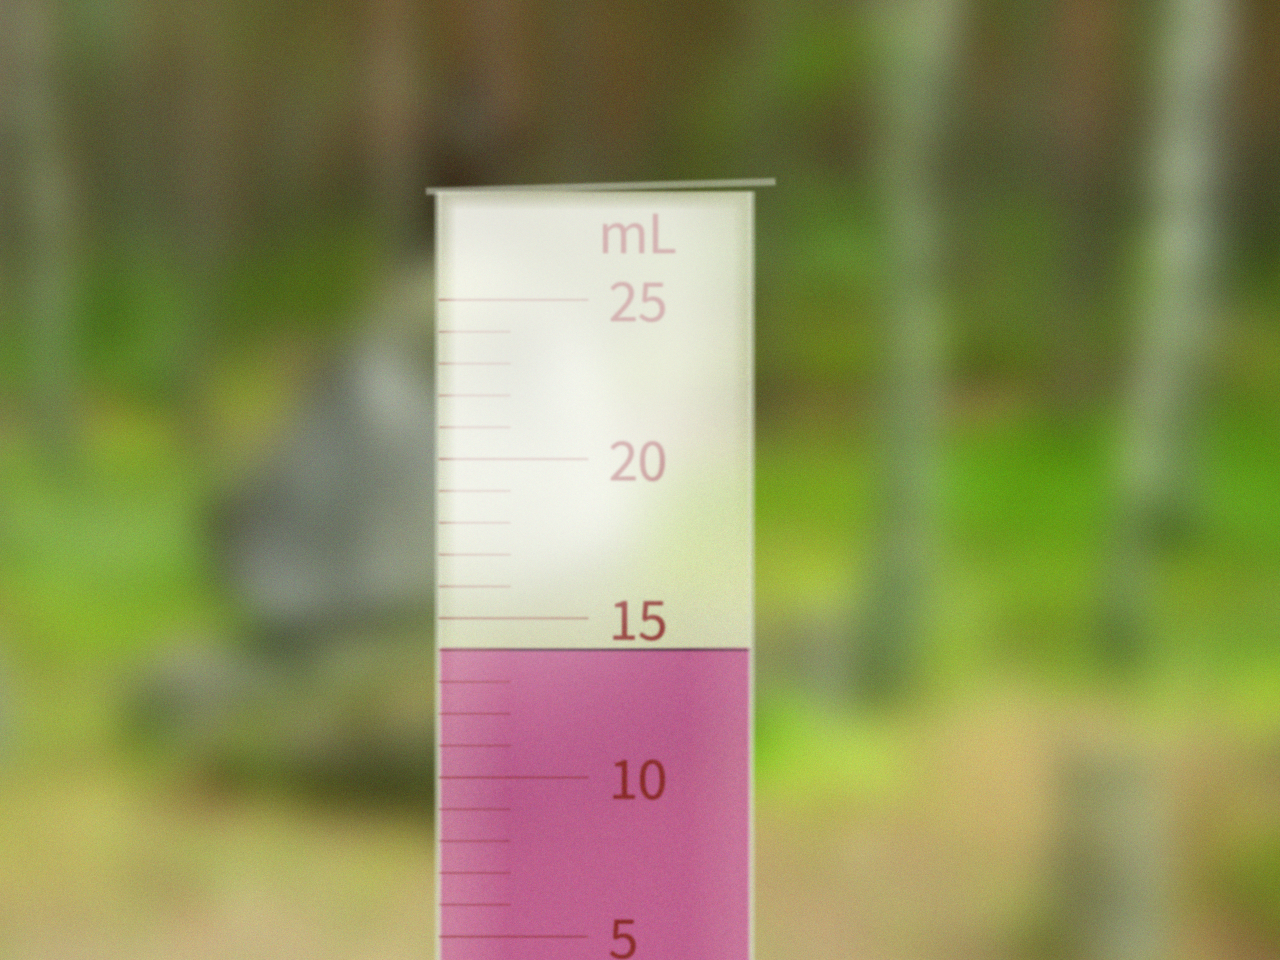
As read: 14 (mL)
